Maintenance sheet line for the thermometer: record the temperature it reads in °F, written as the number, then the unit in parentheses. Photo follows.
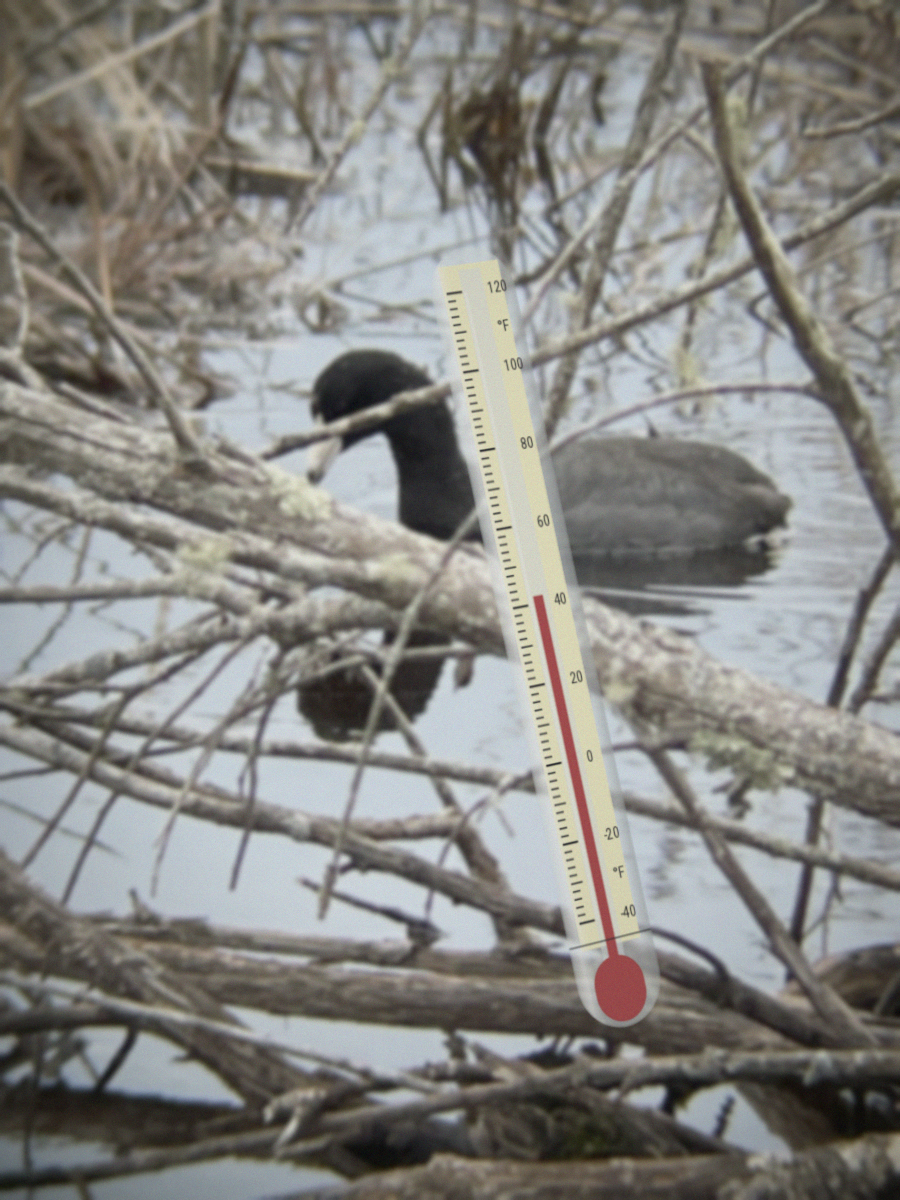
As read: 42 (°F)
